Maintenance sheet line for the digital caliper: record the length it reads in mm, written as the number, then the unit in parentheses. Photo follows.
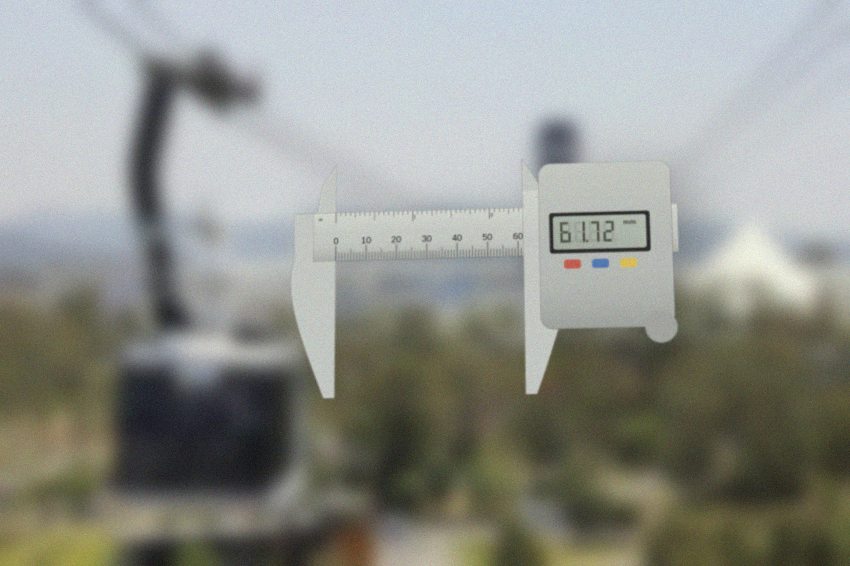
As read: 61.72 (mm)
